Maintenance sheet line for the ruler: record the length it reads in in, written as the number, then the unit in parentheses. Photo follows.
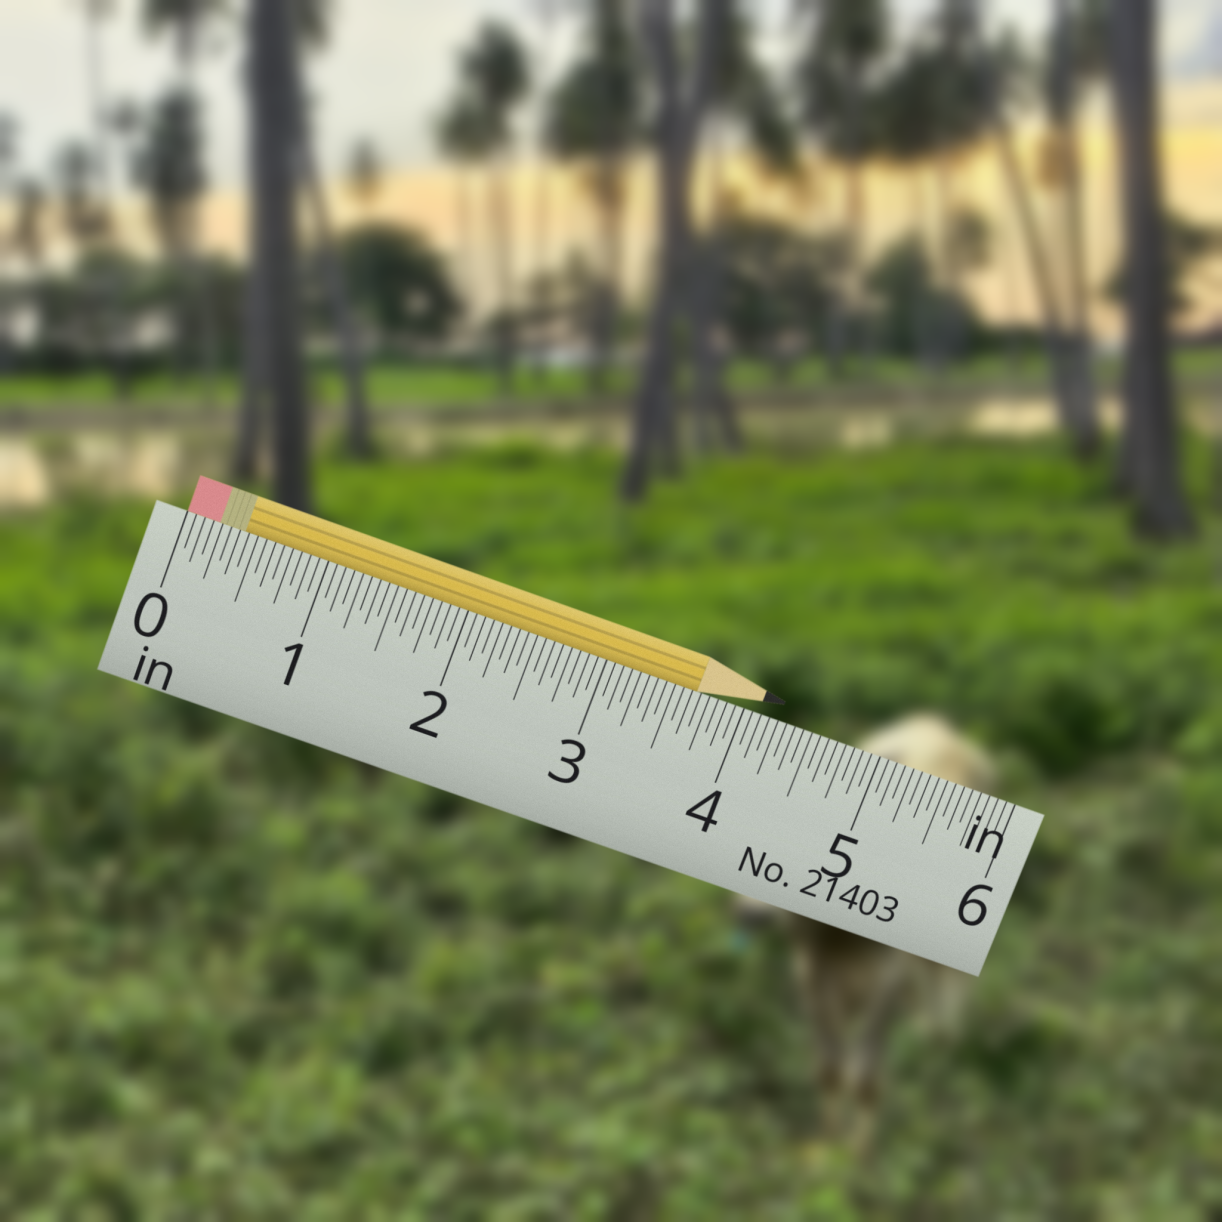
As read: 4.25 (in)
